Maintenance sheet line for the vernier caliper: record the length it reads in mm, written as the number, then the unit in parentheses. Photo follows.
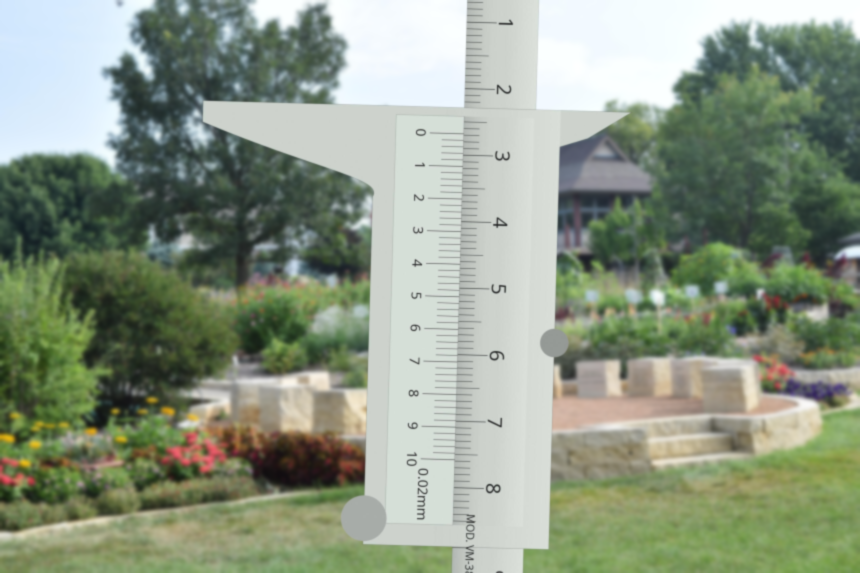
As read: 26.8 (mm)
